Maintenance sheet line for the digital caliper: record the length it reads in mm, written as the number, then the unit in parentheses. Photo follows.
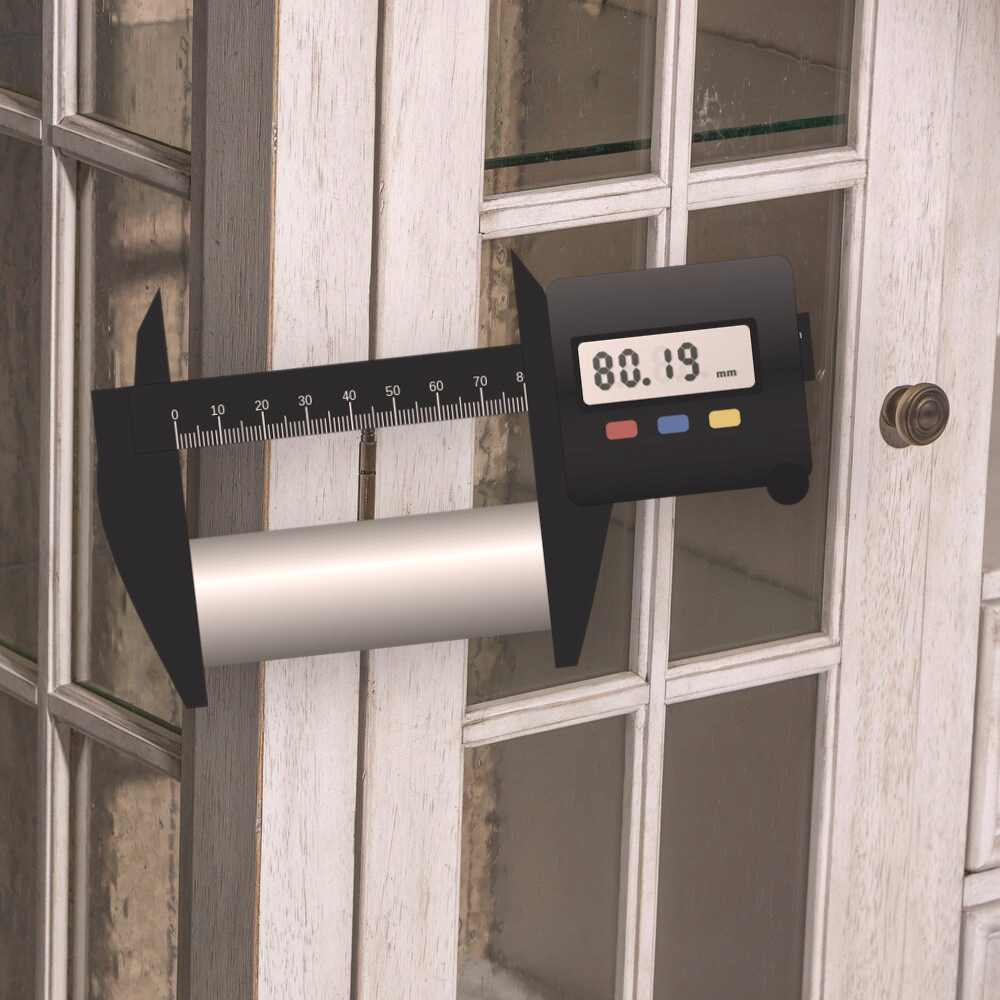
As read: 80.19 (mm)
